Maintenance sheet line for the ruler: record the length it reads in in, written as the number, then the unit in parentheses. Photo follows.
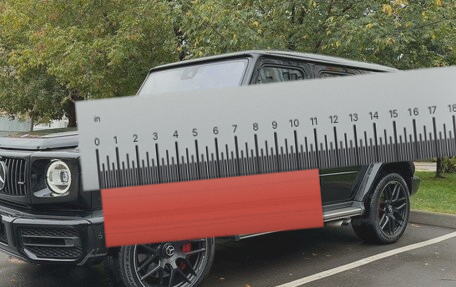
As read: 11 (in)
